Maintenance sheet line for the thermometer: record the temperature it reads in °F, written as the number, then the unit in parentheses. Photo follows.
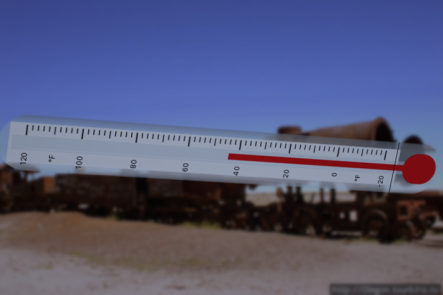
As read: 44 (°F)
